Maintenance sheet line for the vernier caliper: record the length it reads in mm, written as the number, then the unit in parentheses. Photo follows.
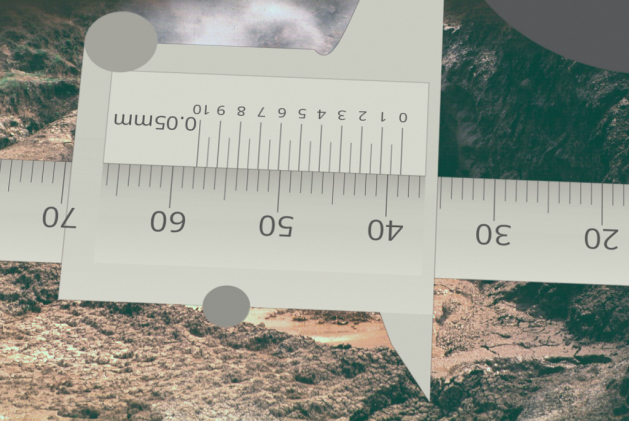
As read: 38.8 (mm)
